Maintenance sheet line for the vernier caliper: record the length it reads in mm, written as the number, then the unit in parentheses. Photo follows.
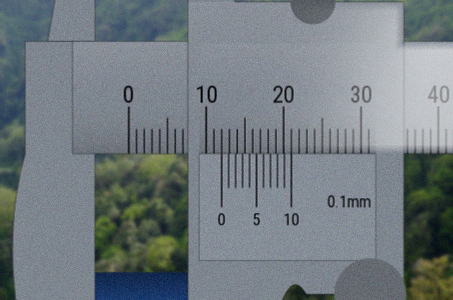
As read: 12.0 (mm)
